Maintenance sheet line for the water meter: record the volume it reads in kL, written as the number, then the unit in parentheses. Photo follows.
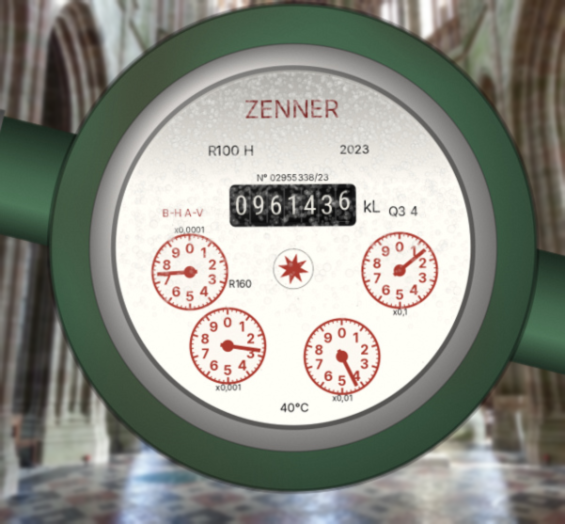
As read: 961436.1427 (kL)
